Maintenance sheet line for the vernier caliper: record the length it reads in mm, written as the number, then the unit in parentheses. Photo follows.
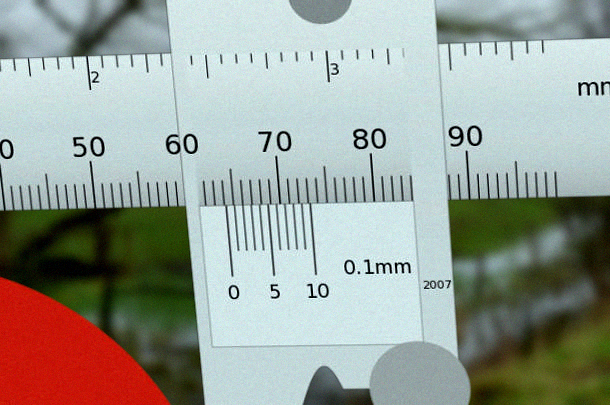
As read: 64.2 (mm)
